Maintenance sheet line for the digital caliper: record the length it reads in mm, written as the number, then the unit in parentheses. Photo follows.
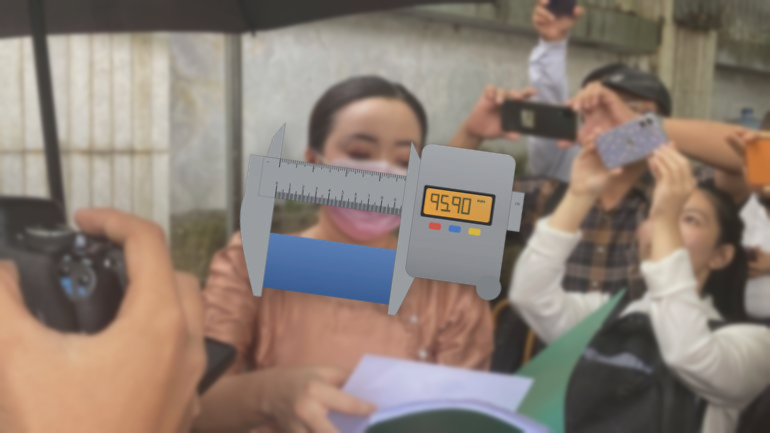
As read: 95.90 (mm)
